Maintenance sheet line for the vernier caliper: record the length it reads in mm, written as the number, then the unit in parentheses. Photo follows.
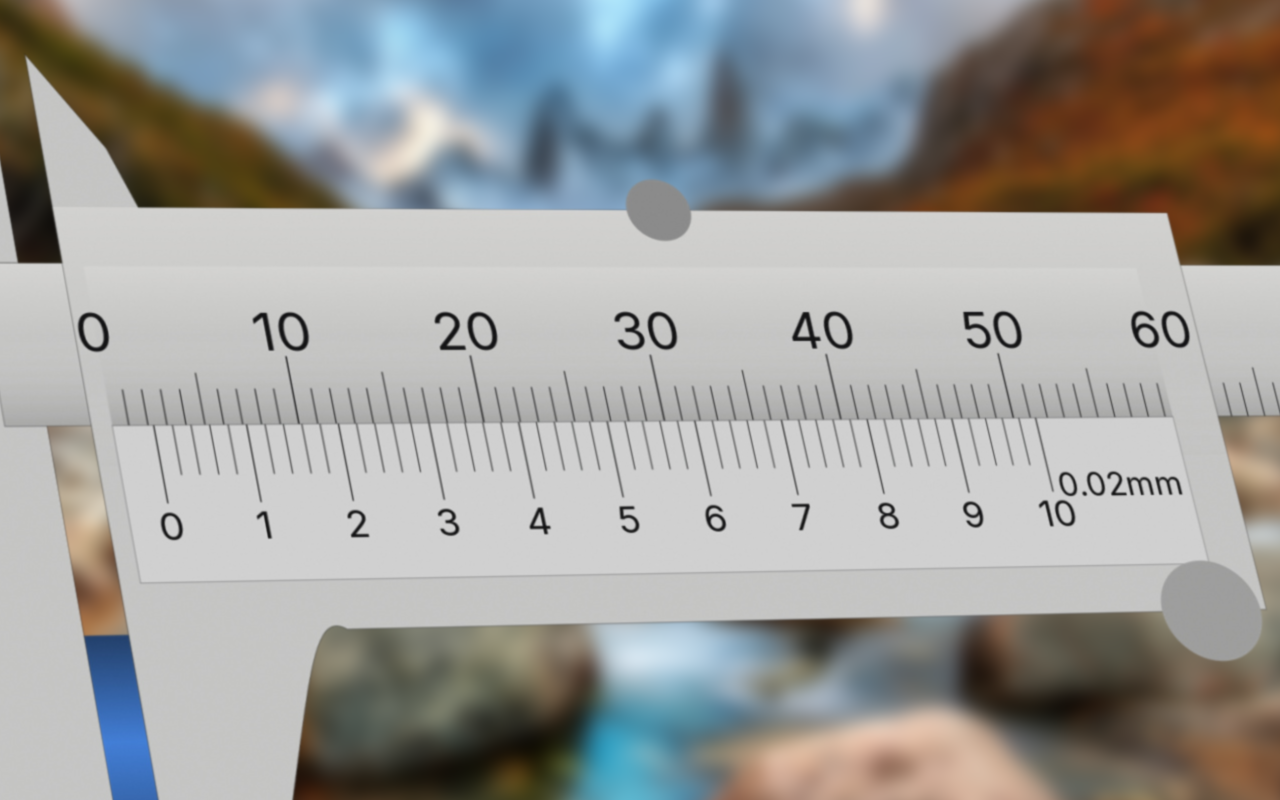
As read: 2.3 (mm)
